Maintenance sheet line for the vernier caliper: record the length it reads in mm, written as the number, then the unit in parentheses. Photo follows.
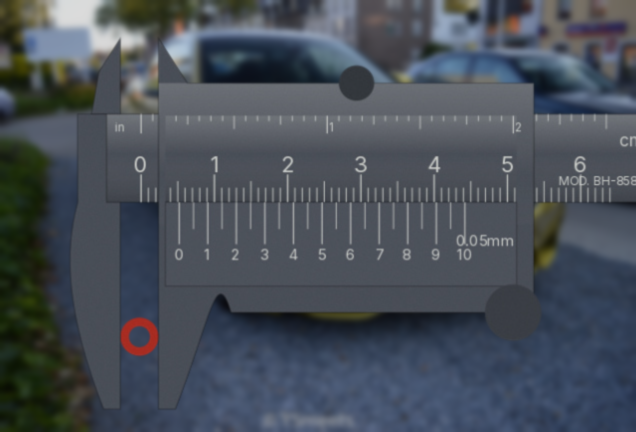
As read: 5.2 (mm)
